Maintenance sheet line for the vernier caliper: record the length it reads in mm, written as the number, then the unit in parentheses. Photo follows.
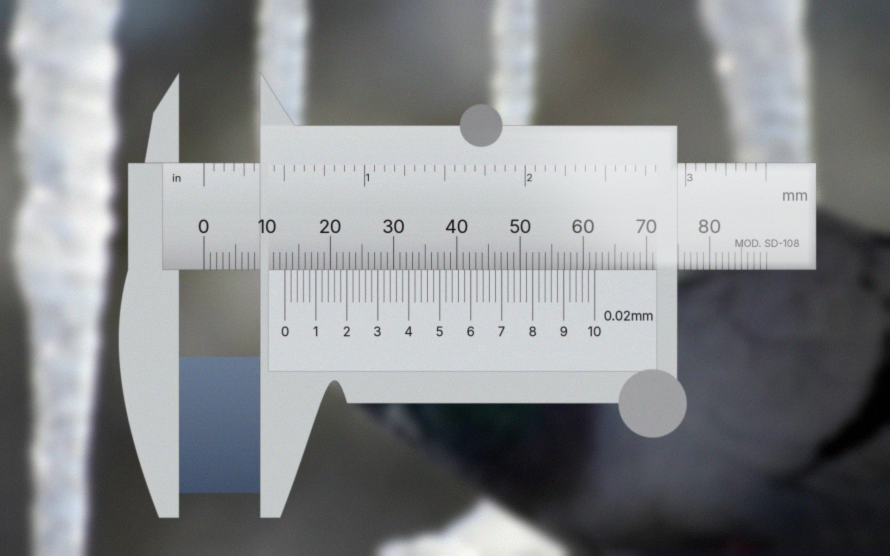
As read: 12.8 (mm)
